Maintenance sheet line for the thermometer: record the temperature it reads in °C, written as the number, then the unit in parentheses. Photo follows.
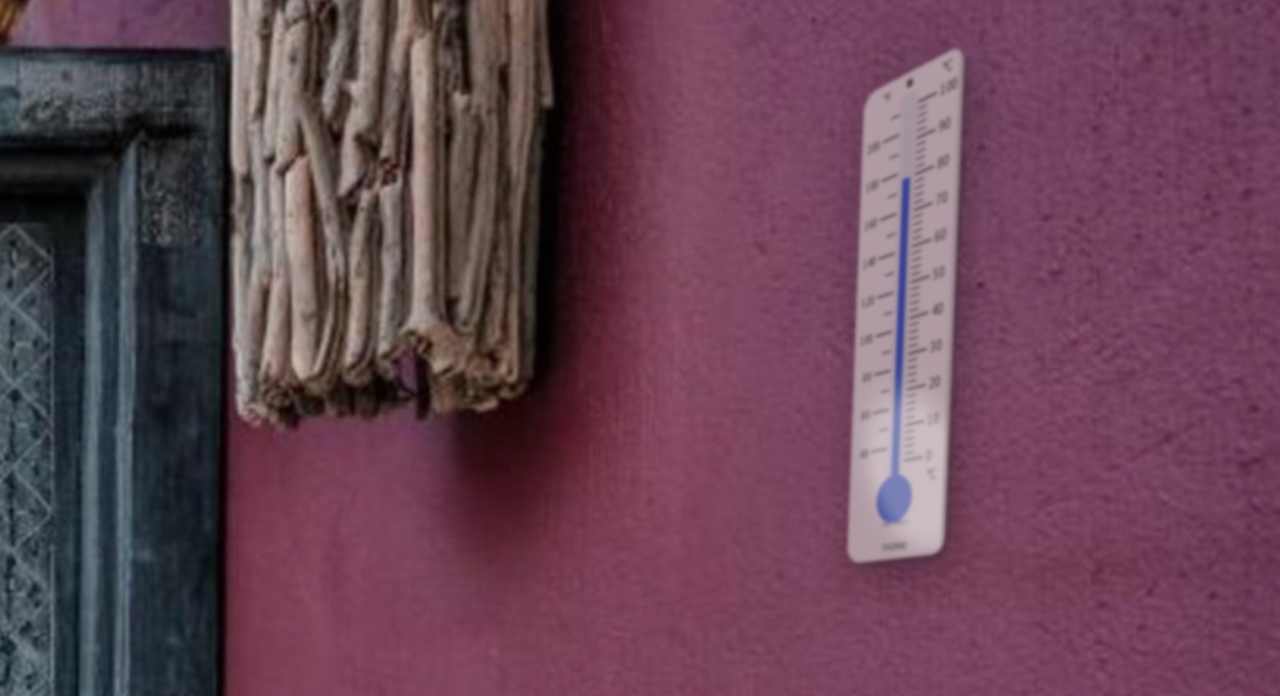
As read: 80 (°C)
